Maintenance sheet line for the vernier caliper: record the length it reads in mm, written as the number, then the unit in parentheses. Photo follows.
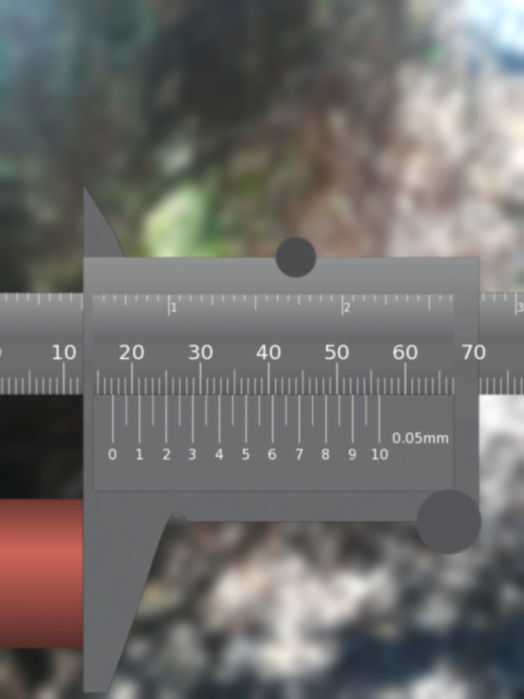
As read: 17.2 (mm)
